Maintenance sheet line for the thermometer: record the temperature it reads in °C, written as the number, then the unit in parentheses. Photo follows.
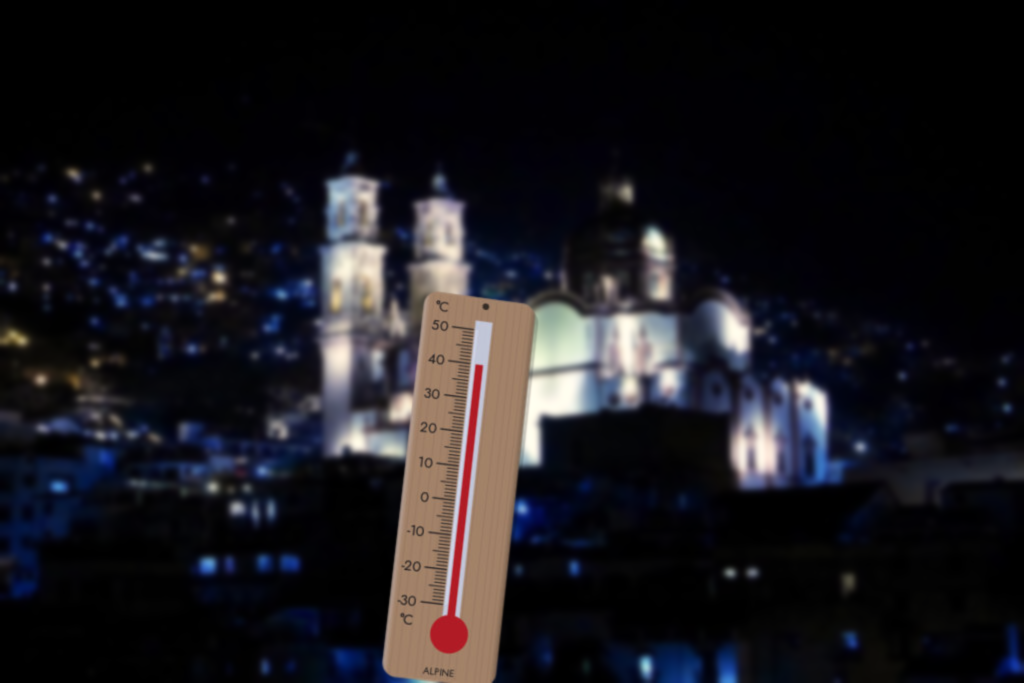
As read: 40 (°C)
